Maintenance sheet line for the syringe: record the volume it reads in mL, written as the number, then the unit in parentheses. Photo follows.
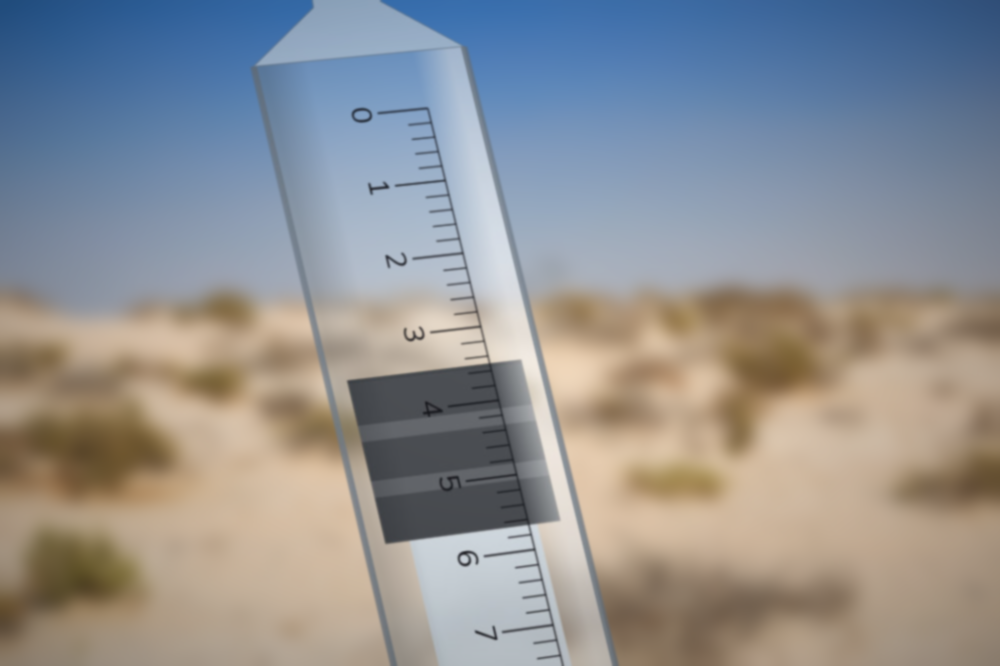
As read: 3.5 (mL)
